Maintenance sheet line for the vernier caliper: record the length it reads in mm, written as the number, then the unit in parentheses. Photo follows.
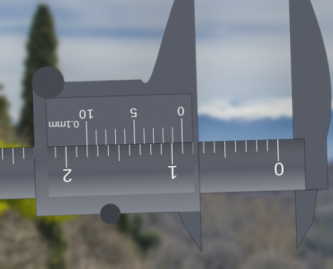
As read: 9.0 (mm)
